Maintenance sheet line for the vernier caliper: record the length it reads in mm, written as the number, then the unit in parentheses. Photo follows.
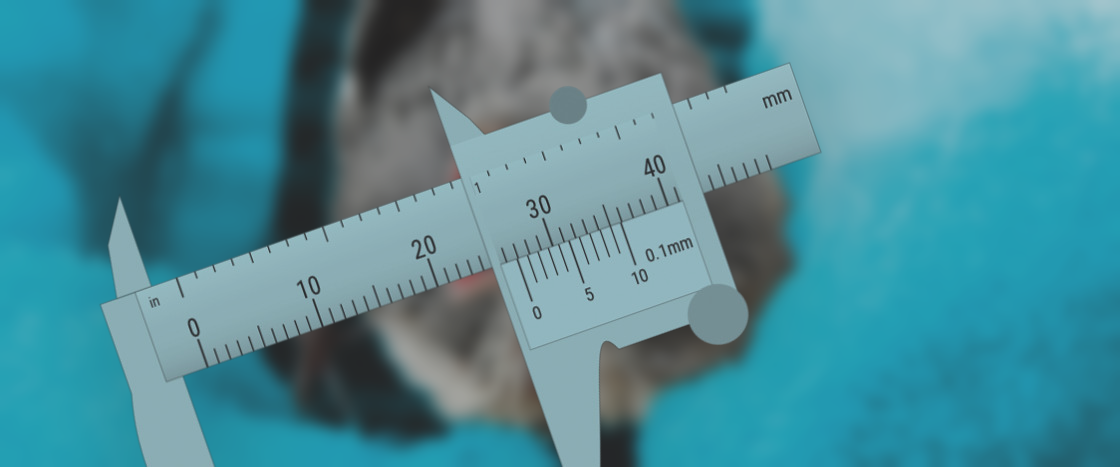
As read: 26.9 (mm)
